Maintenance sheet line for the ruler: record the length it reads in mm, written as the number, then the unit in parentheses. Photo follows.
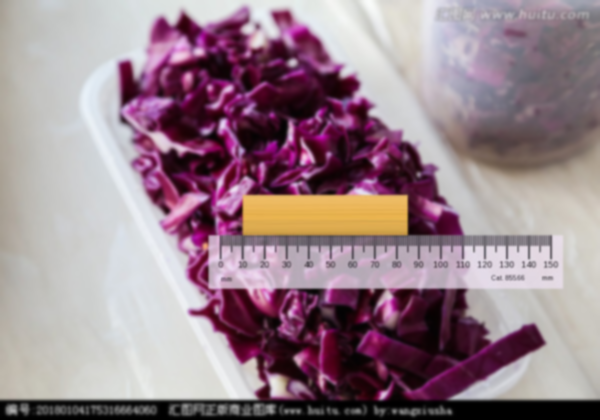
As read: 75 (mm)
